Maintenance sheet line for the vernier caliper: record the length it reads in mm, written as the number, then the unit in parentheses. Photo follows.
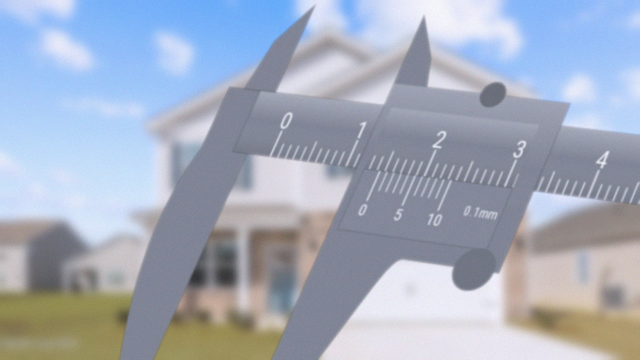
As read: 14.4 (mm)
